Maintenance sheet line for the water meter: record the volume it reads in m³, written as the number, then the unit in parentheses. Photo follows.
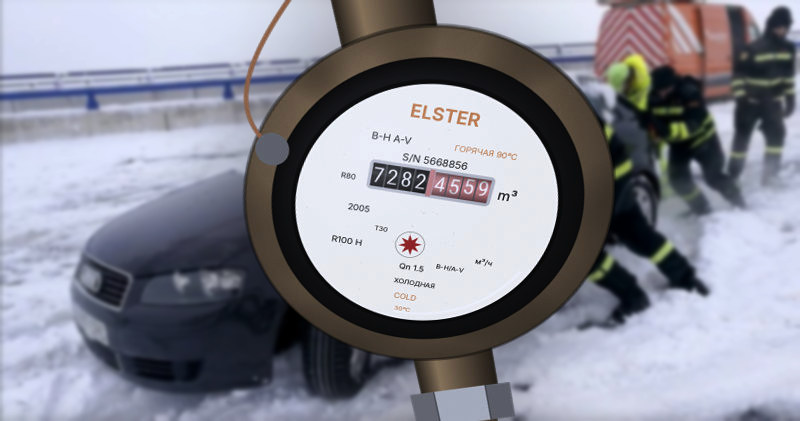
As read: 7282.4559 (m³)
